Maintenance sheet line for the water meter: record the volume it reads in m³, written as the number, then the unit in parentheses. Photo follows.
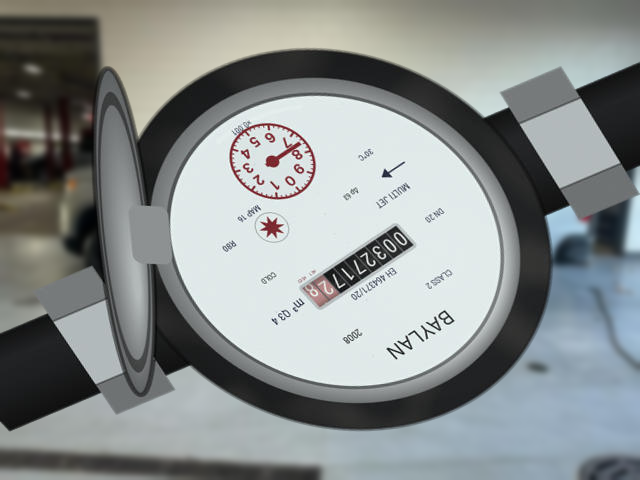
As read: 32717.277 (m³)
